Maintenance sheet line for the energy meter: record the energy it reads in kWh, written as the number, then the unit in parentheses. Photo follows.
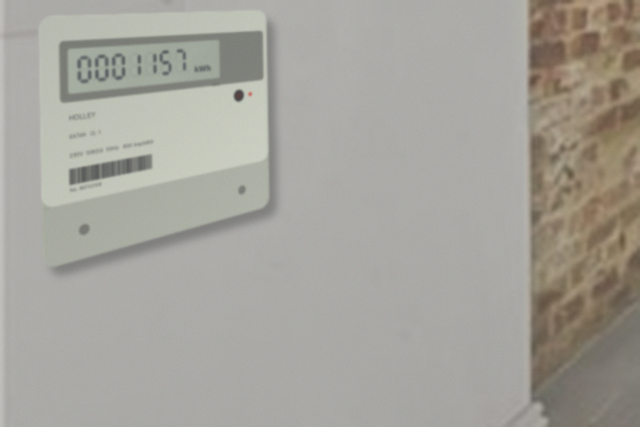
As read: 1157 (kWh)
